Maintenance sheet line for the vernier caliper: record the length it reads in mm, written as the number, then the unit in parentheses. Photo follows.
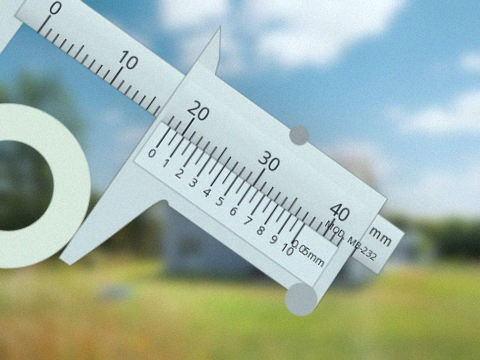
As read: 18.4 (mm)
